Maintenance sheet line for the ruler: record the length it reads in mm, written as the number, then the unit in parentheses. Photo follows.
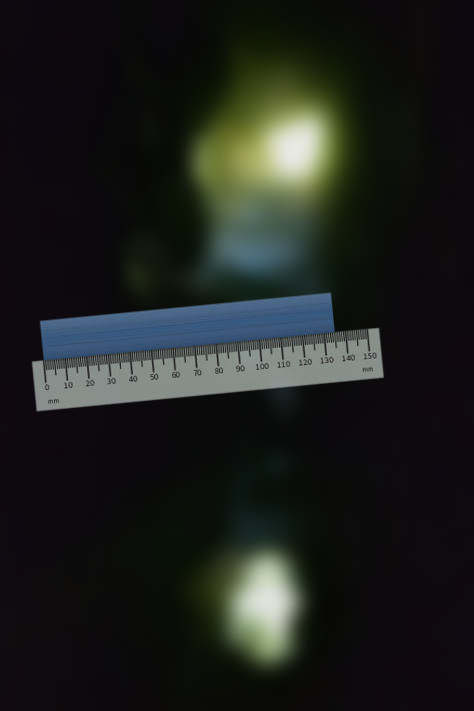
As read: 135 (mm)
